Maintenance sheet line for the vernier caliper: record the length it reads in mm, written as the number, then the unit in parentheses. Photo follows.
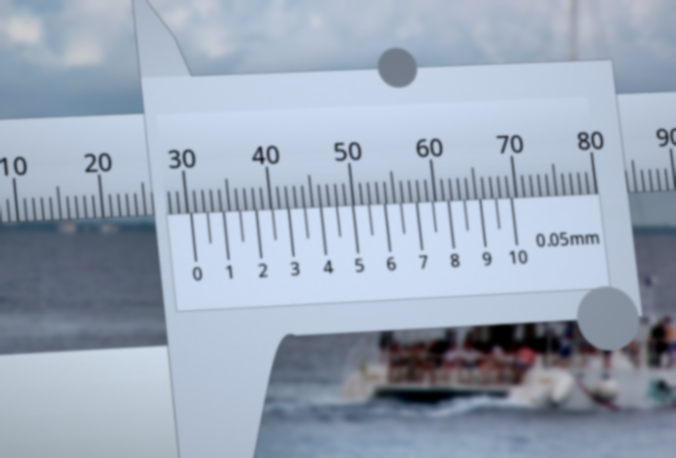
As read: 30.4 (mm)
